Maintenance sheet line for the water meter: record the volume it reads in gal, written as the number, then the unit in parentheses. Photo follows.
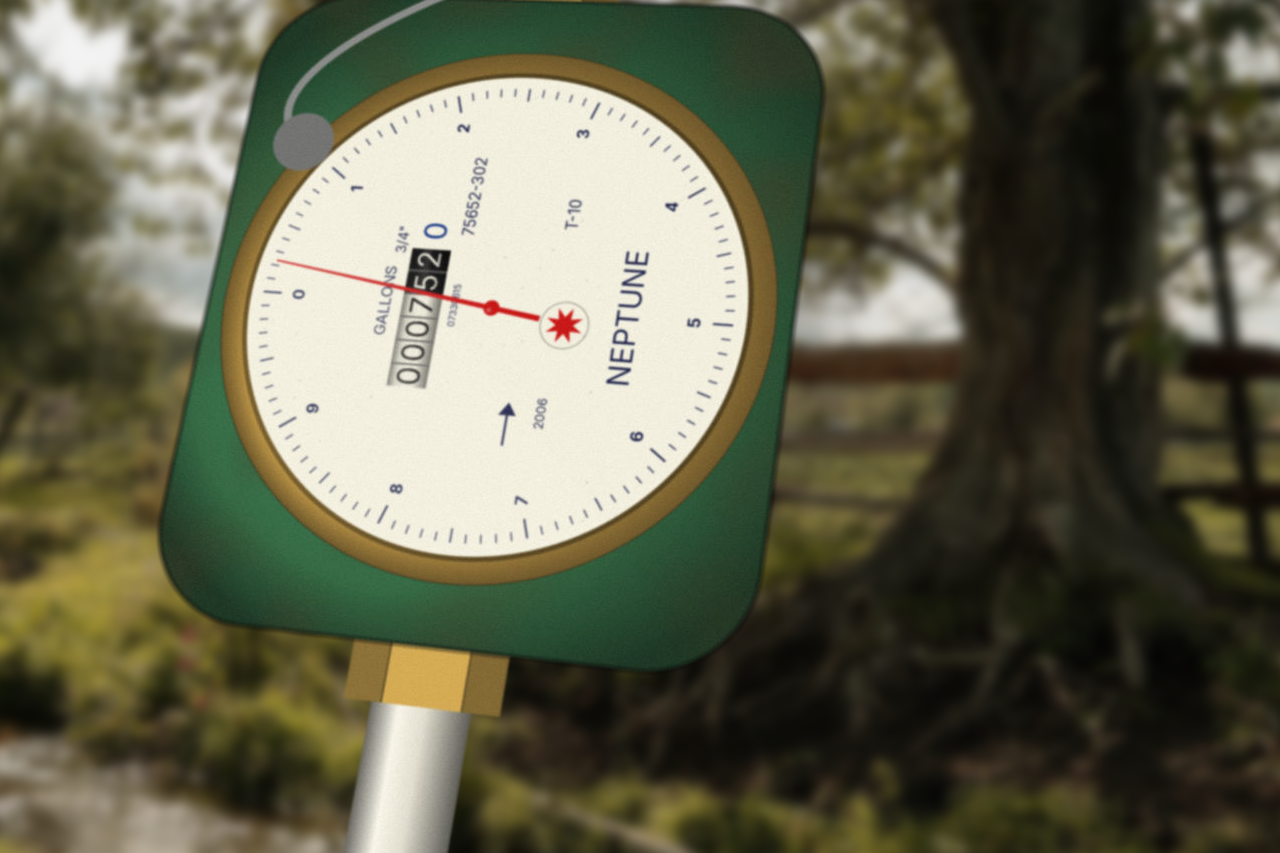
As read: 7520.2 (gal)
